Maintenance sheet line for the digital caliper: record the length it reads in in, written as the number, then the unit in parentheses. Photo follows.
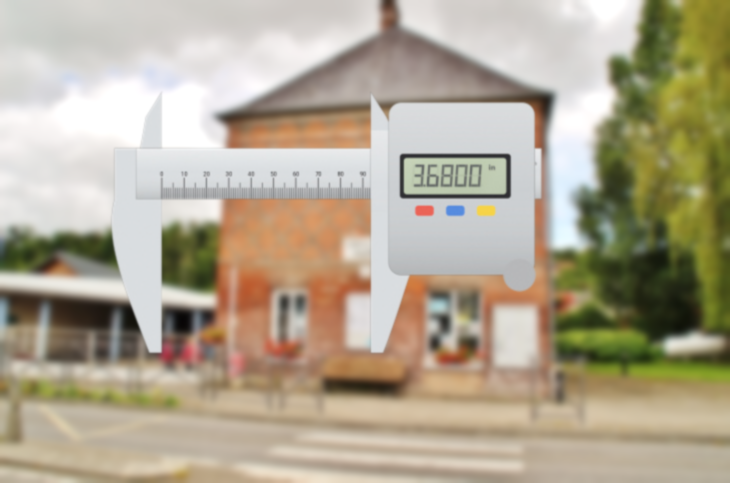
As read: 3.6800 (in)
